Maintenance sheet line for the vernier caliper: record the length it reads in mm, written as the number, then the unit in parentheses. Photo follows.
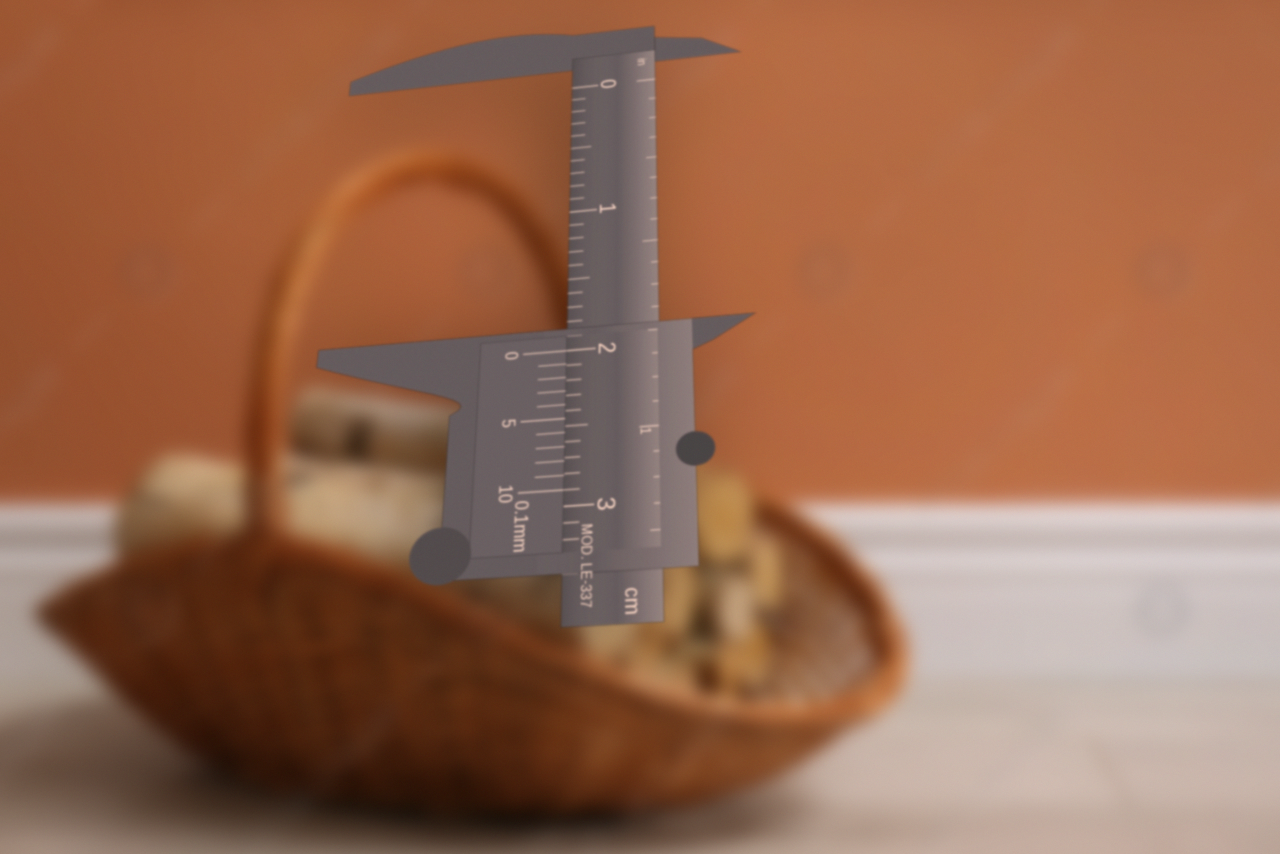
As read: 20.0 (mm)
